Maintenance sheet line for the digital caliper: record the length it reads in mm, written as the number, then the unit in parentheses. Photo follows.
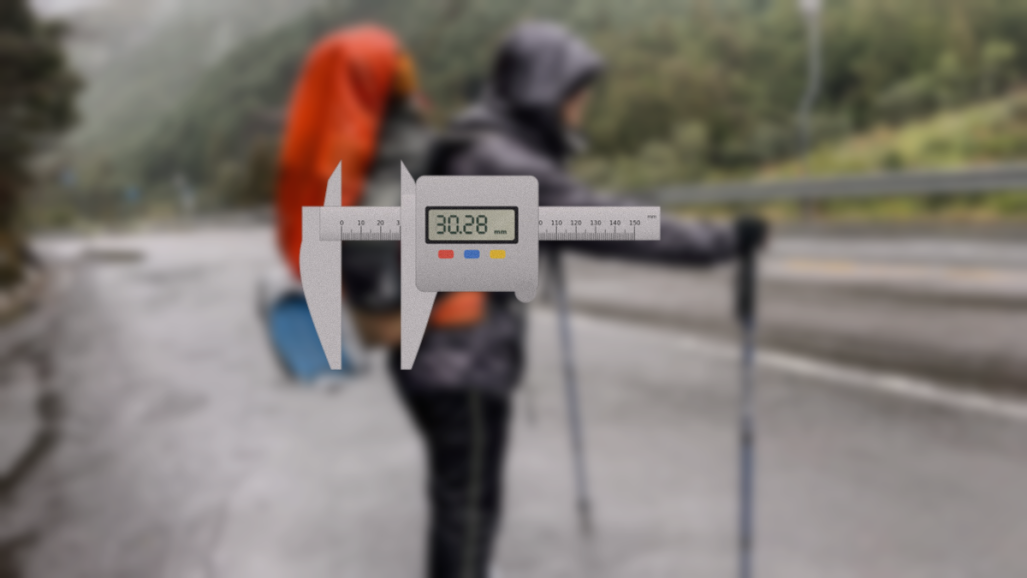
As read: 30.28 (mm)
